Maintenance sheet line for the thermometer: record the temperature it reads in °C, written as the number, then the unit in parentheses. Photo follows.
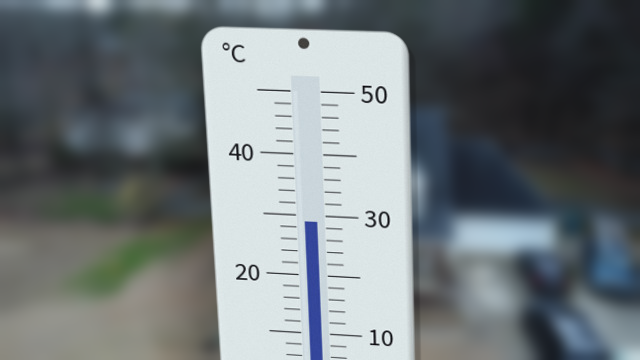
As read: 29 (°C)
